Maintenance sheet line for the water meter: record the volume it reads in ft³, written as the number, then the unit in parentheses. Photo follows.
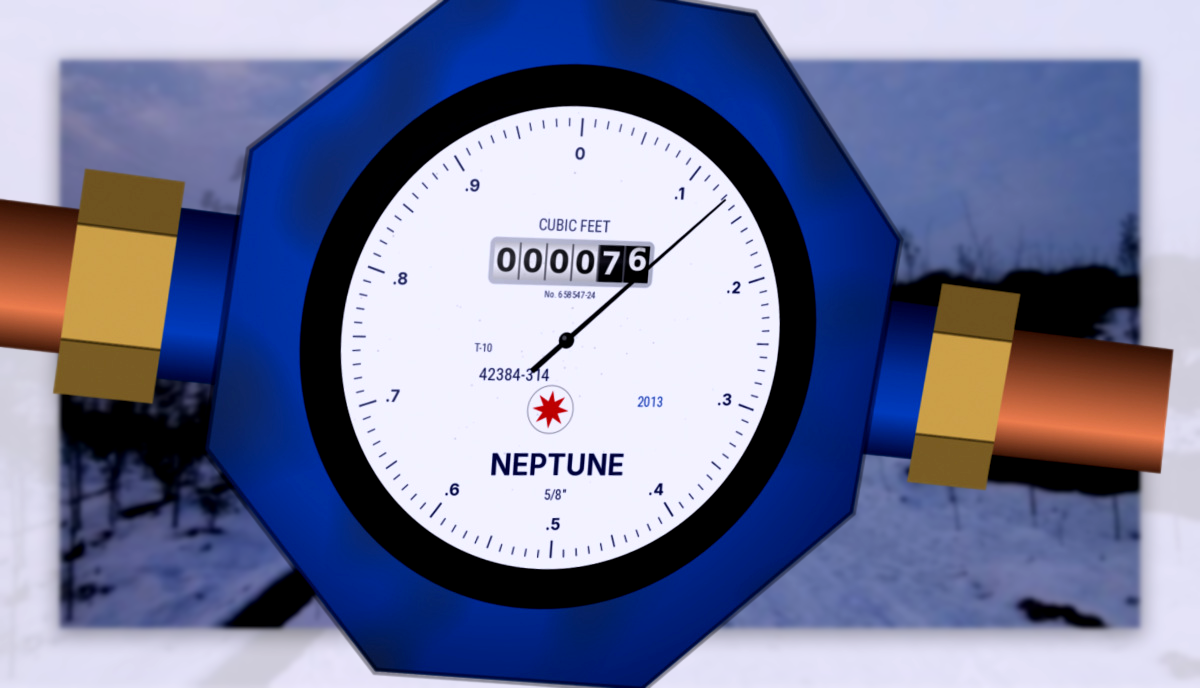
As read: 76.13 (ft³)
